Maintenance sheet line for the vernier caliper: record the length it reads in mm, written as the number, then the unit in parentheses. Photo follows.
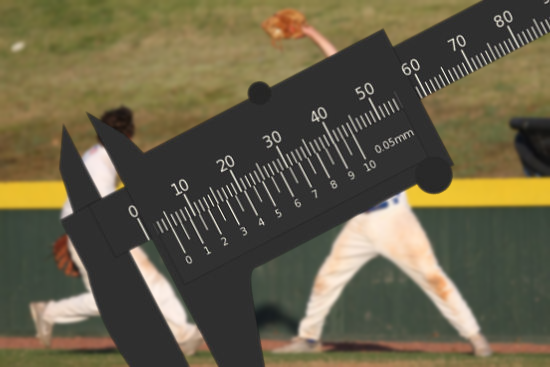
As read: 5.0 (mm)
